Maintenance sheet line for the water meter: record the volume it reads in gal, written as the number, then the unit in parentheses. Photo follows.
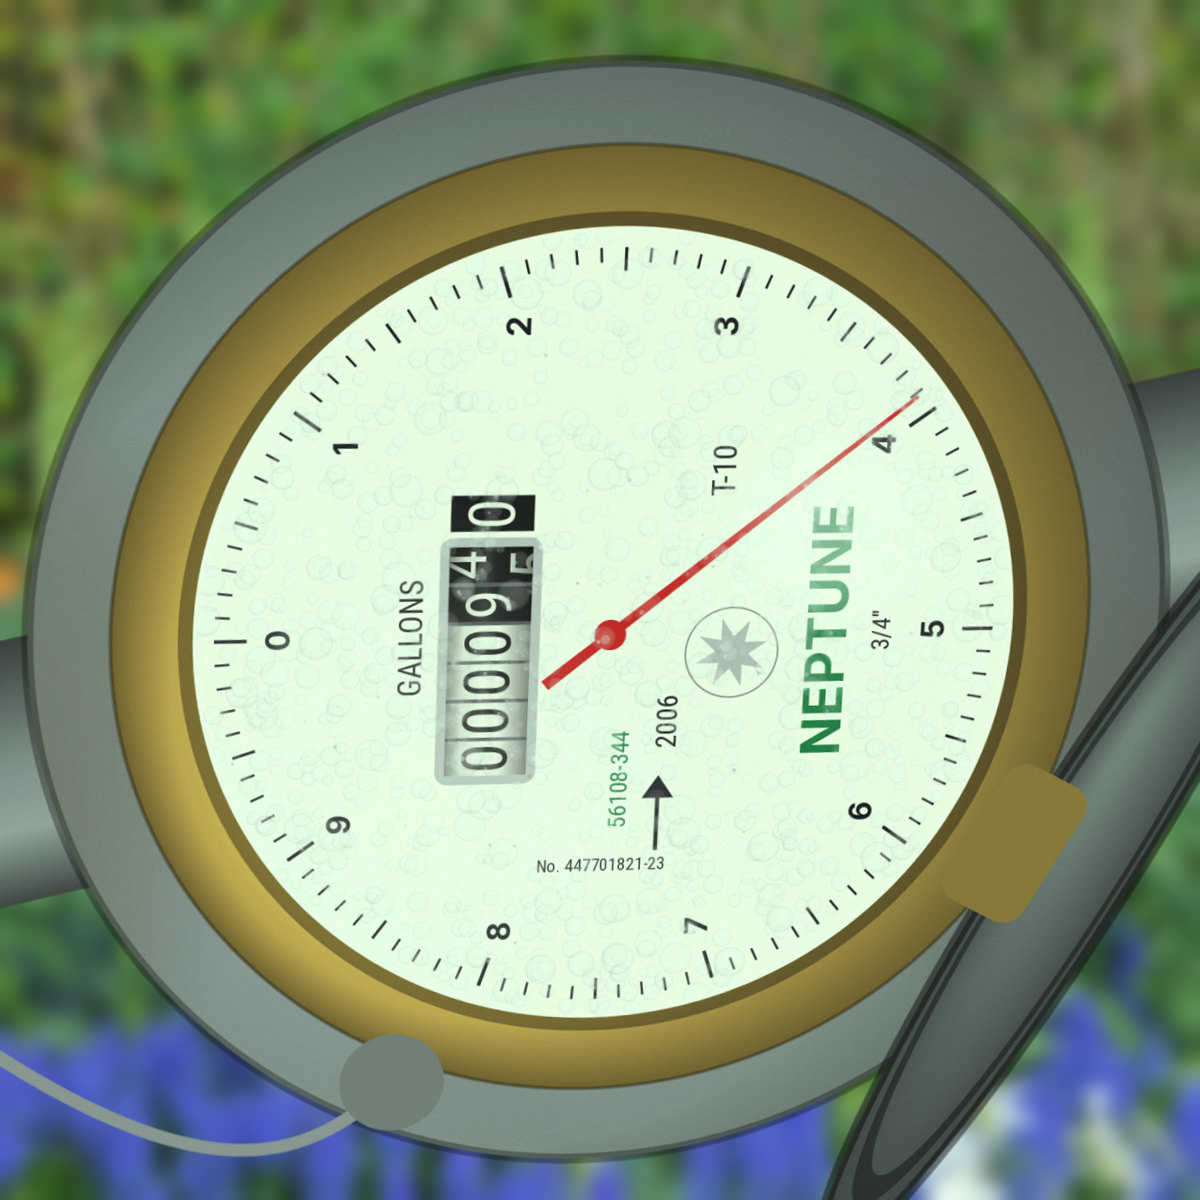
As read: 943.9 (gal)
